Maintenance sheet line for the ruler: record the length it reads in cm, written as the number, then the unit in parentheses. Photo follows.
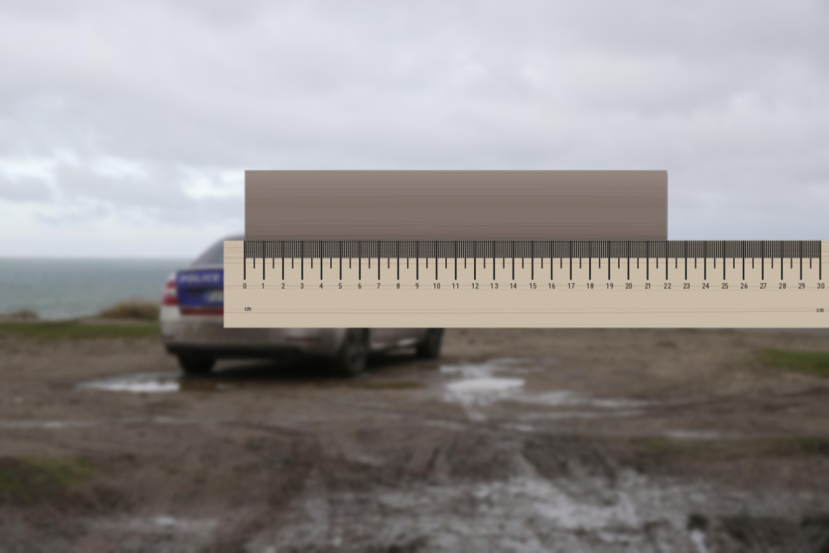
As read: 22 (cm)
